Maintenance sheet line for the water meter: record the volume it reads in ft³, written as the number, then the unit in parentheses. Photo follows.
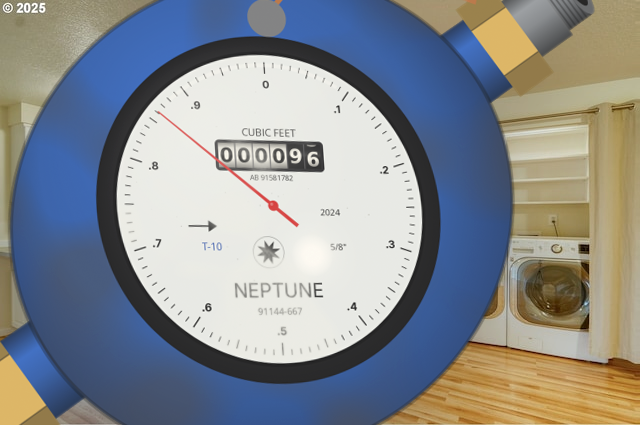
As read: 95.86 (ft³)
